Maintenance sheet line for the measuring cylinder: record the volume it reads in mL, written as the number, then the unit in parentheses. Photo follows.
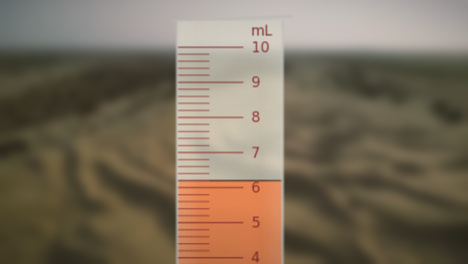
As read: 6.2 (mL)
